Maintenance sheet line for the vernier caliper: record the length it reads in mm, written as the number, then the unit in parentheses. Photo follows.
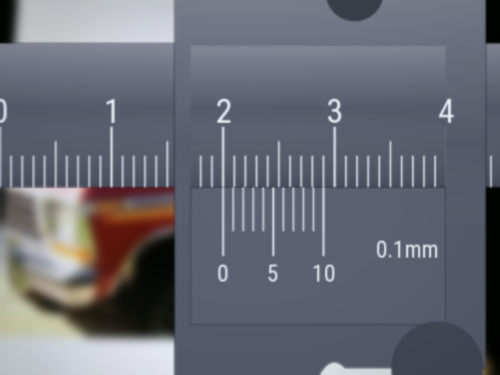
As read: 20.0 (mm)
